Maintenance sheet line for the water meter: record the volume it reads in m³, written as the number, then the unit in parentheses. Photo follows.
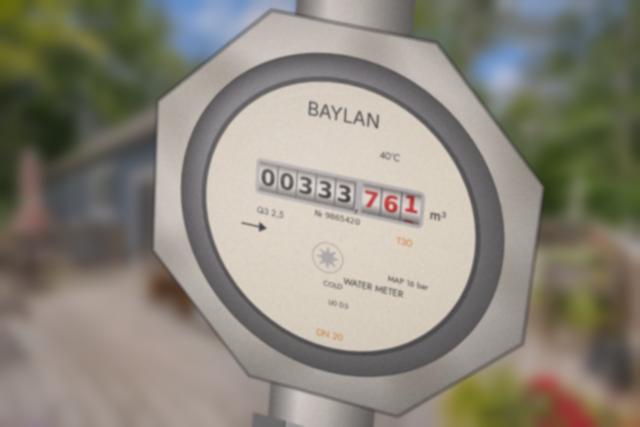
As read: 333.761 (m³)
